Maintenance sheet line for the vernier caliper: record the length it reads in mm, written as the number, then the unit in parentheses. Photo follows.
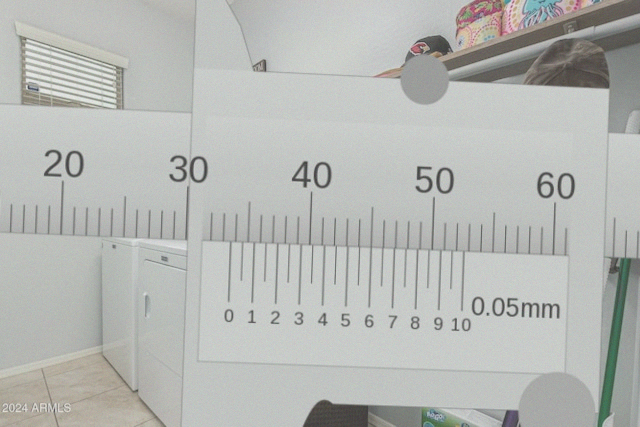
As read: 33.6 (mm)
